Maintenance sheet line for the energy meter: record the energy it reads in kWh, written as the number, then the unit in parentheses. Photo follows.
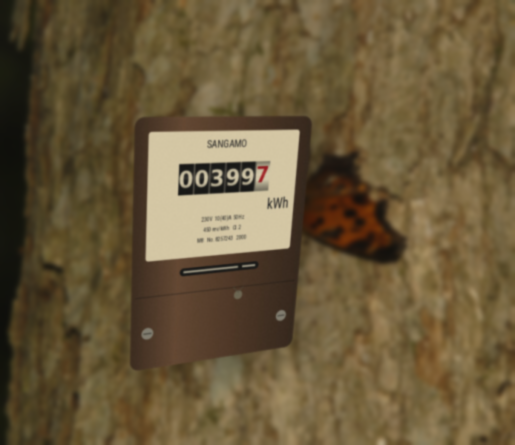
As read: 399.7 (kWh)
